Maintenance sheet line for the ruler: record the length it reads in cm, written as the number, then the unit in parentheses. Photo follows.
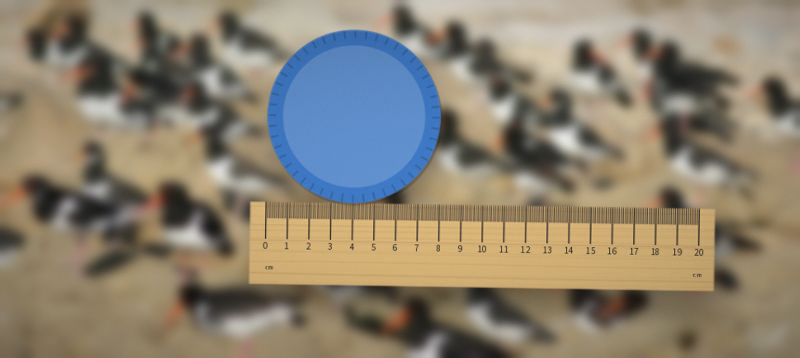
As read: 8 (cm)
